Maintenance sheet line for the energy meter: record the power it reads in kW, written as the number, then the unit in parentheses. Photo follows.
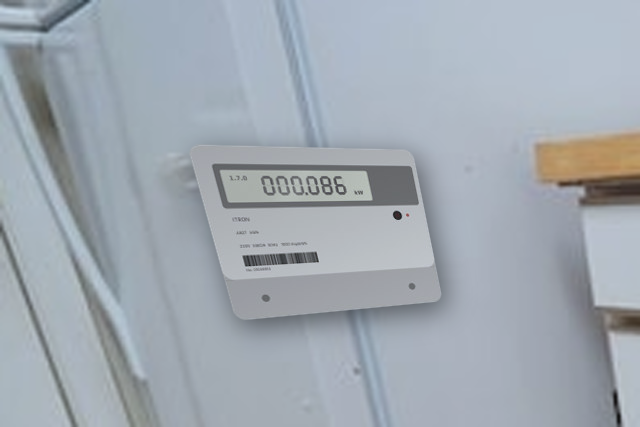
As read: 0.086 (kW)
